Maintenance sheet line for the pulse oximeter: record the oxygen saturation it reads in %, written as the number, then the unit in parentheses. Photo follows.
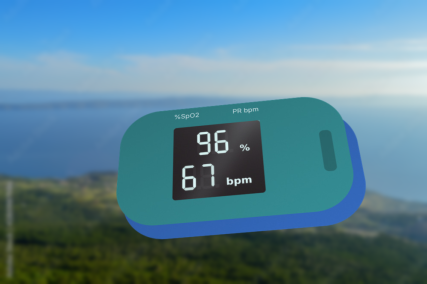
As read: 96 (%)
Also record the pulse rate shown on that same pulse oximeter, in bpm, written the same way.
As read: 67 (bpm)
